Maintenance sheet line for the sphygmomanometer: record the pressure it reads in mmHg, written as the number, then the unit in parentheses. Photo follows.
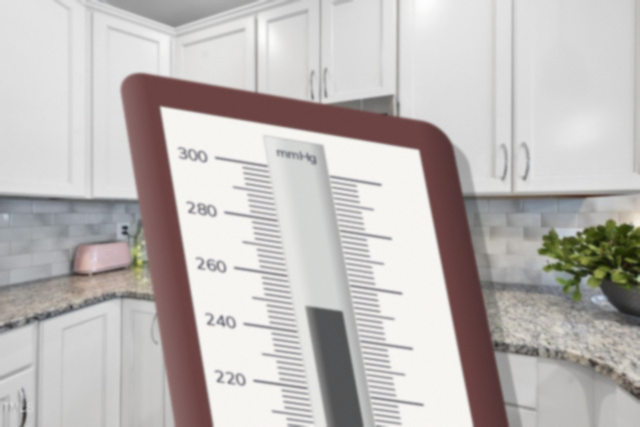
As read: 250 (mmHg)
